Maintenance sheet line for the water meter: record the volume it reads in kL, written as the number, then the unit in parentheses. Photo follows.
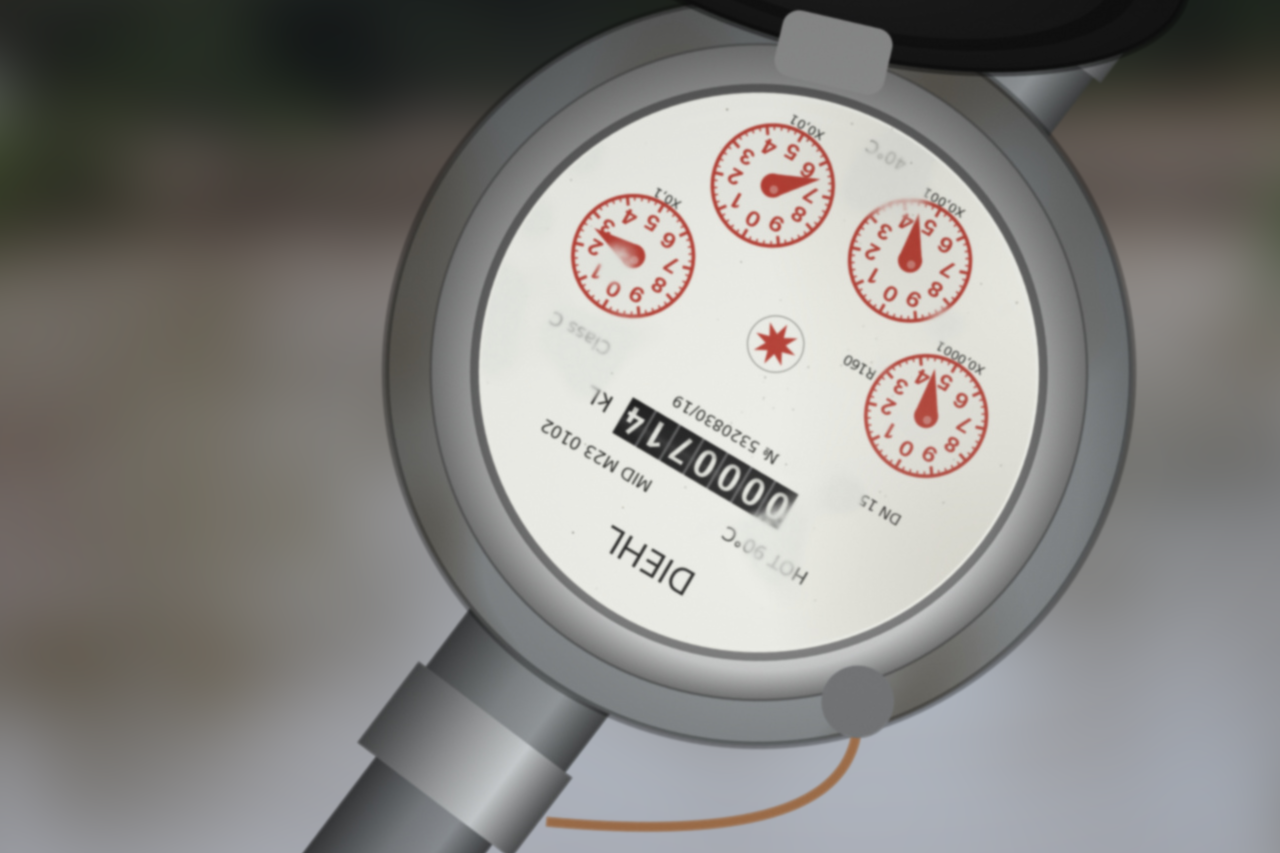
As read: 714.2644 (kL)
